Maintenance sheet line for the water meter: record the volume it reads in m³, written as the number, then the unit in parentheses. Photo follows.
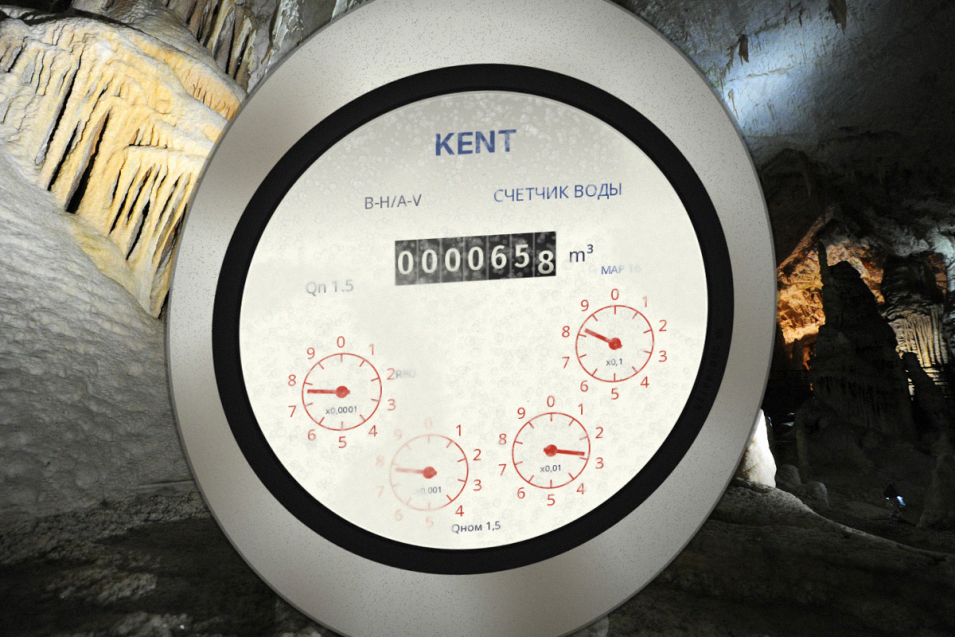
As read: 657.8277 (m³)
